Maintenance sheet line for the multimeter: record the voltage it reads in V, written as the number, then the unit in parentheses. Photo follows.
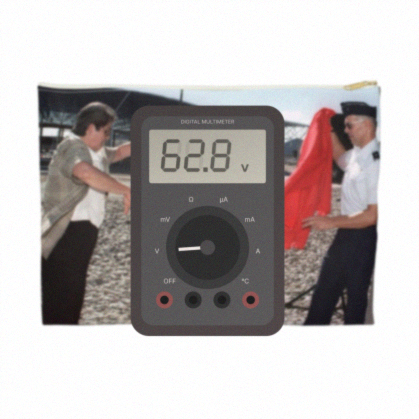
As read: 62.8 (V)
